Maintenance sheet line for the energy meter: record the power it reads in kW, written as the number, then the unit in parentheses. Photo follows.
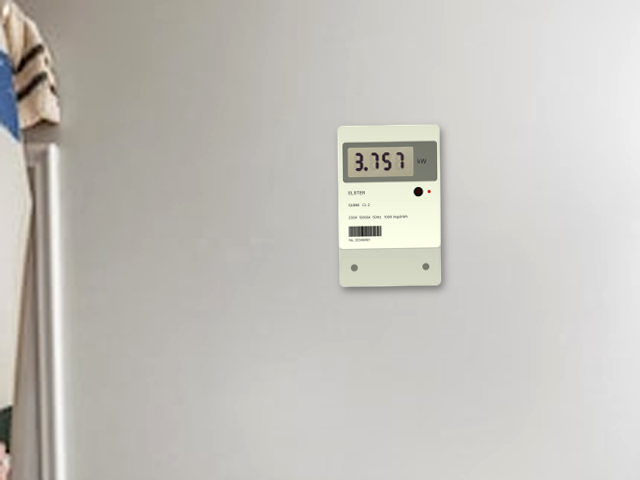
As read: 3.757 (kW)
